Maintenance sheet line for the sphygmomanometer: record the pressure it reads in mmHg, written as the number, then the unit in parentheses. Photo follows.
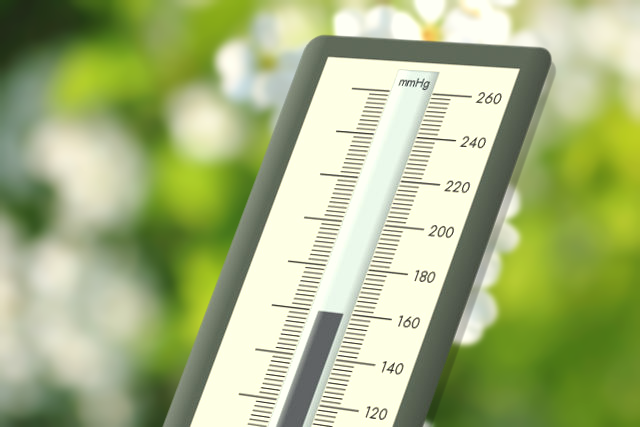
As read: 160 (mmHg)
